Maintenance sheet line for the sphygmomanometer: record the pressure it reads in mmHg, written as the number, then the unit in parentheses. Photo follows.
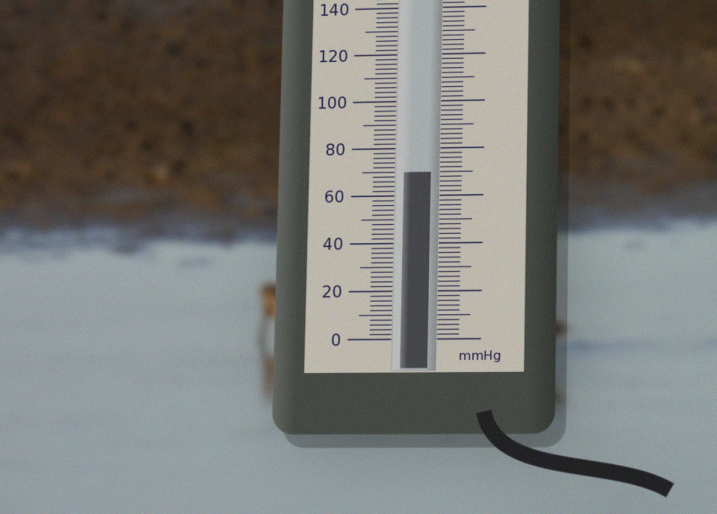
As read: 70 (mmHg)
